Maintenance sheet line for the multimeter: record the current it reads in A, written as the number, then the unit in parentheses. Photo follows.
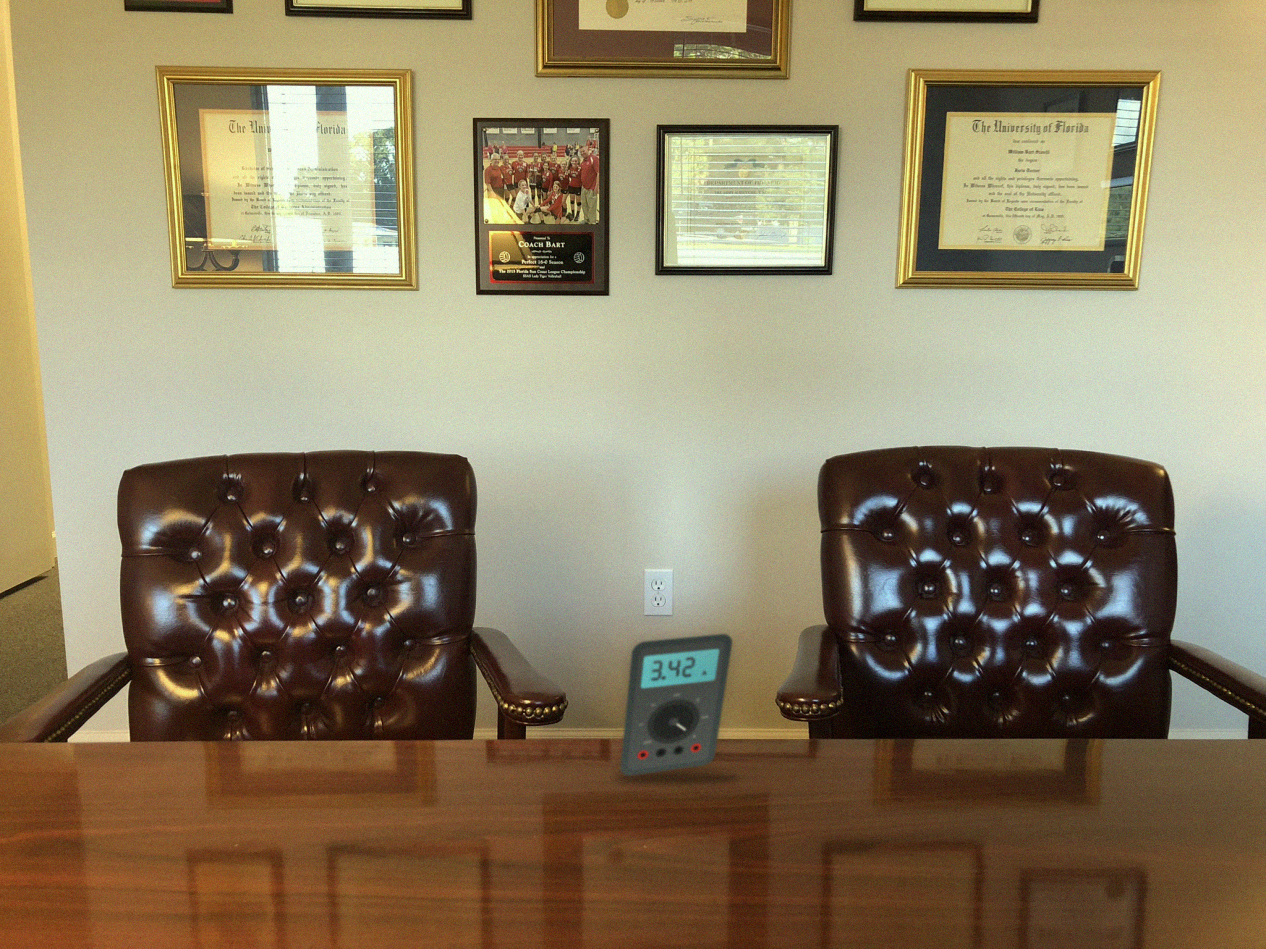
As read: 3.42 (A)
